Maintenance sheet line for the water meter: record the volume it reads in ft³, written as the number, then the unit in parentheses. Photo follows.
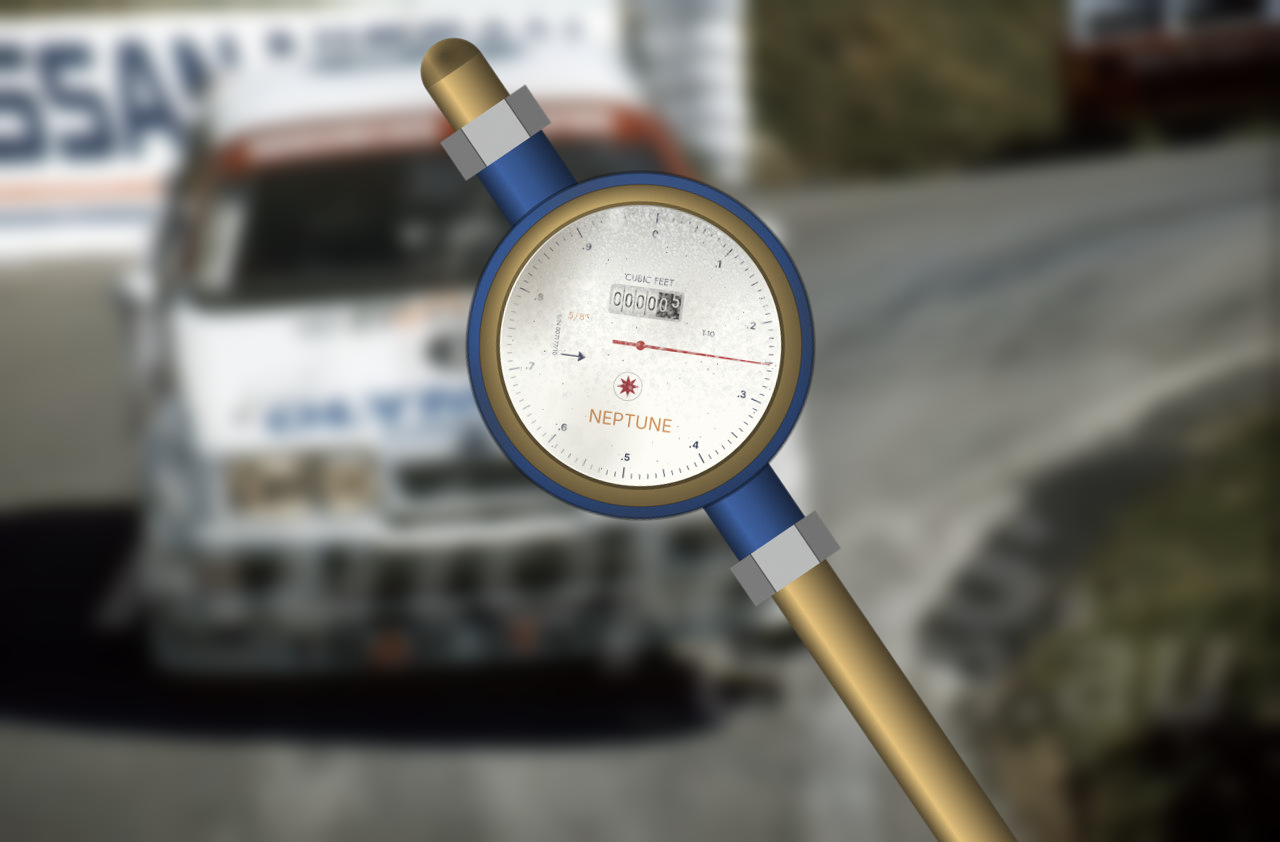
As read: 5.25 (ft³)
